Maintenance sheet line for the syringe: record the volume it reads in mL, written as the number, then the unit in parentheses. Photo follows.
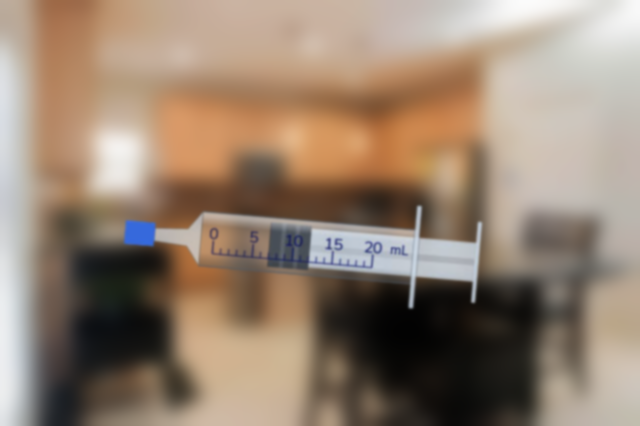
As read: 7 (mL)
